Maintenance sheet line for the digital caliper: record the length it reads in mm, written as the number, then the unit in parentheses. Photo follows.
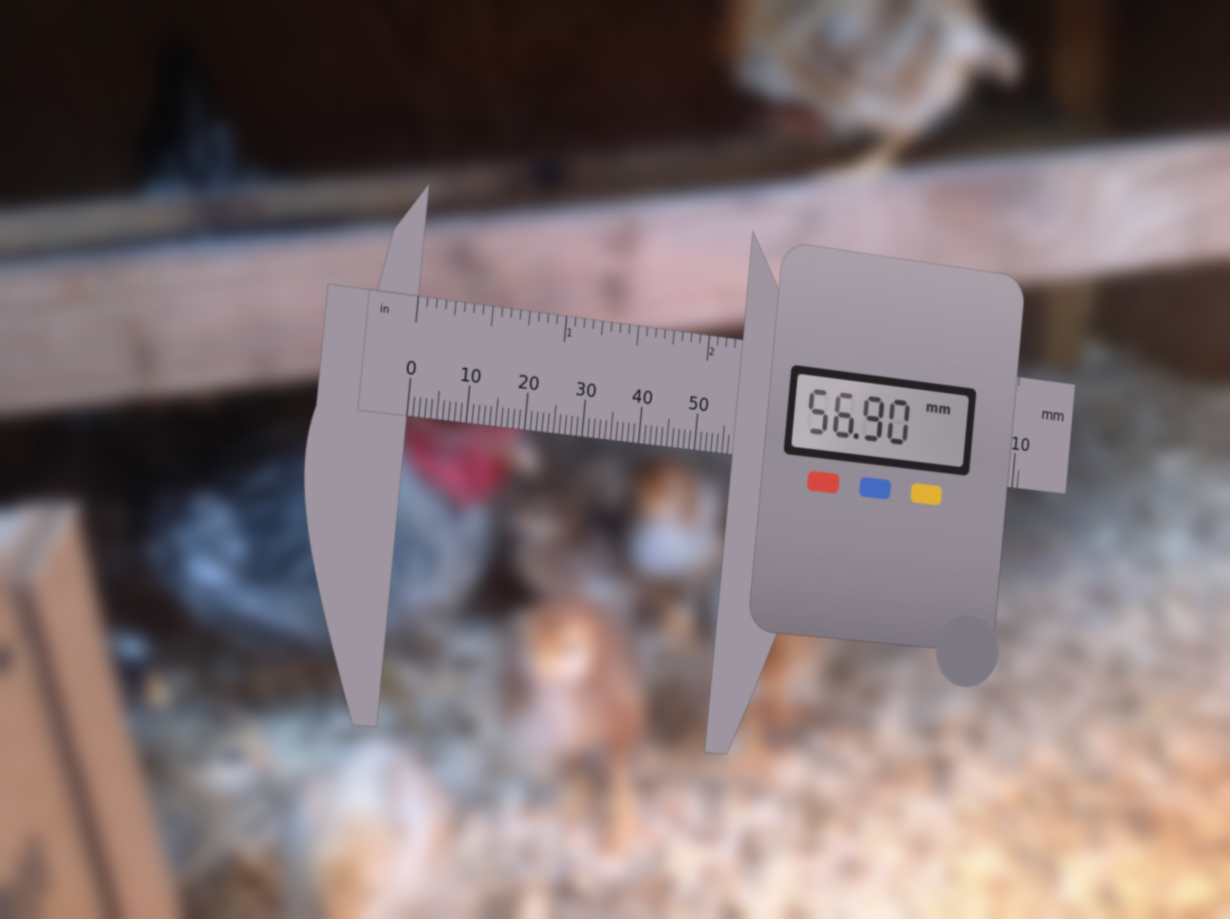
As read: 56.90 (mm)
